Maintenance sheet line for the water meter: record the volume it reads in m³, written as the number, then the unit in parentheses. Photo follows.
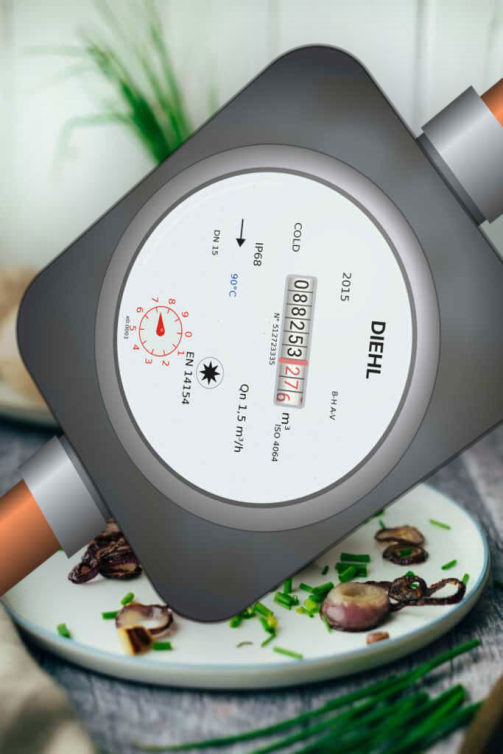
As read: 88253.2757 (m³)
